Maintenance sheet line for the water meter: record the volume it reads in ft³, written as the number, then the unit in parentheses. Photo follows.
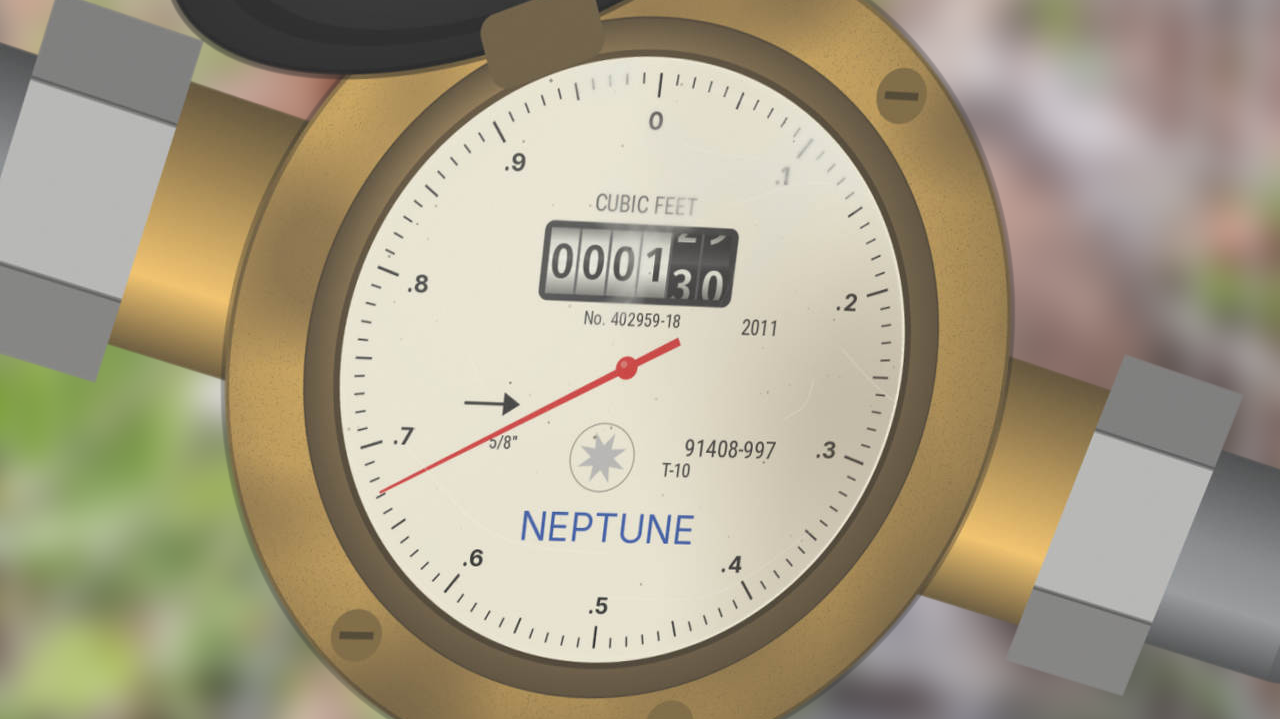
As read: 129.67 (ft³)
